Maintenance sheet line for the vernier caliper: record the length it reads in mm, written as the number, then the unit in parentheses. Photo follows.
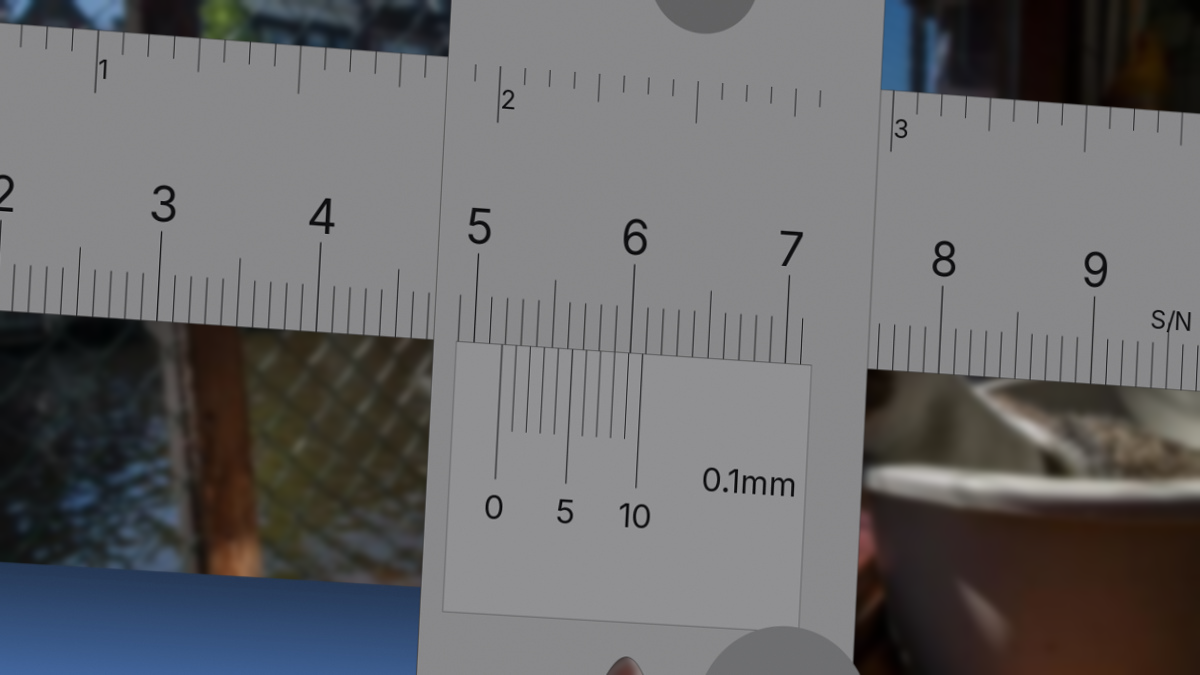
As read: 51.8 (mm)
